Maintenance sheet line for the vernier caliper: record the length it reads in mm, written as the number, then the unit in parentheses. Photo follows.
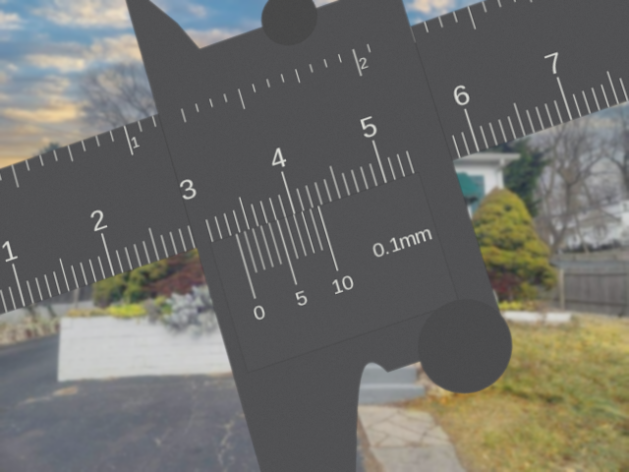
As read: 33.6 (mm)
